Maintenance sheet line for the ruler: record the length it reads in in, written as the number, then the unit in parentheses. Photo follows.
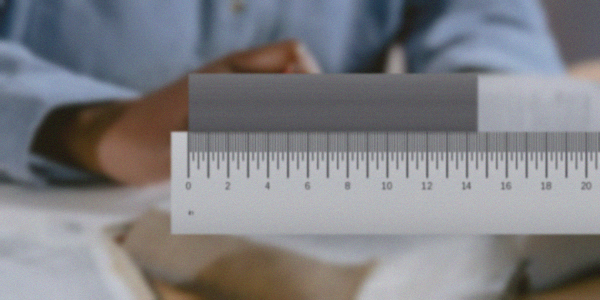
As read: 14.5 (in)
